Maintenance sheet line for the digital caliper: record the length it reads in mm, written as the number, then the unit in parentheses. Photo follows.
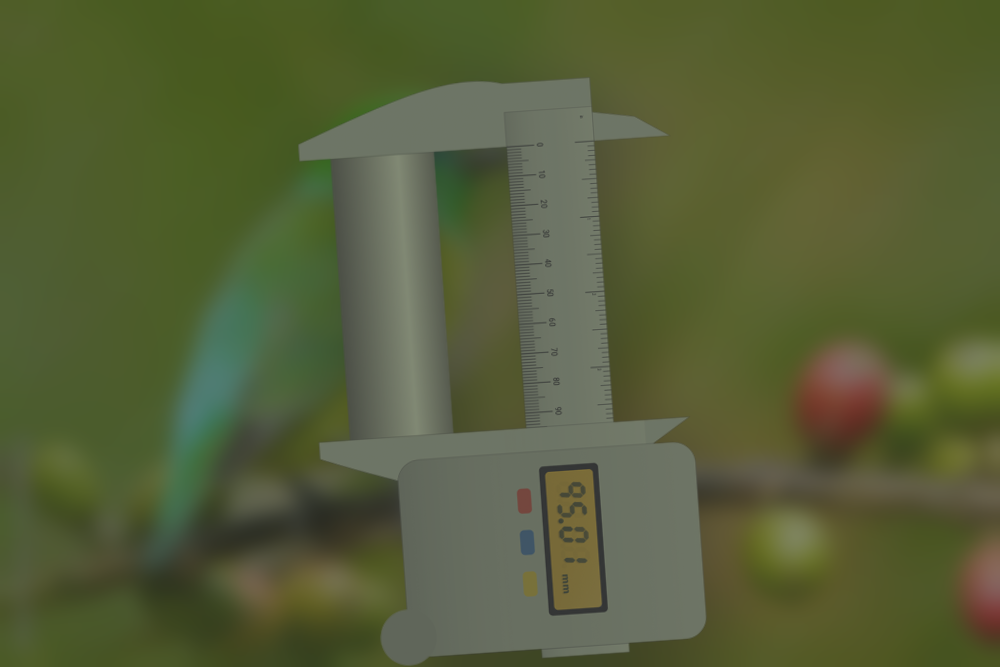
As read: 95.01 (mm)
